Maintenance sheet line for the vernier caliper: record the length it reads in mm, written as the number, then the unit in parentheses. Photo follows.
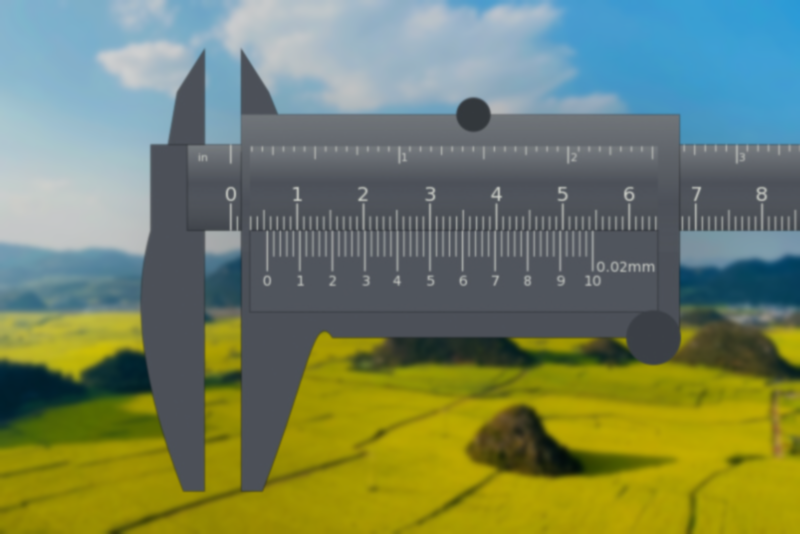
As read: 5.5 (mm)
